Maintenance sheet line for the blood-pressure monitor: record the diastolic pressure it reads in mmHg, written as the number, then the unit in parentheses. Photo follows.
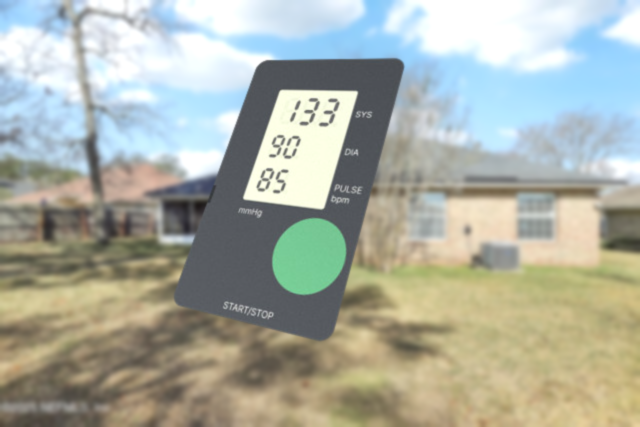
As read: 90 (mmHg)
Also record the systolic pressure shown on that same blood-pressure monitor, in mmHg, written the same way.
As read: 133 (mmHg)
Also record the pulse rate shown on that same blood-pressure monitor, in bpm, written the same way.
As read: 85 (bpm)
